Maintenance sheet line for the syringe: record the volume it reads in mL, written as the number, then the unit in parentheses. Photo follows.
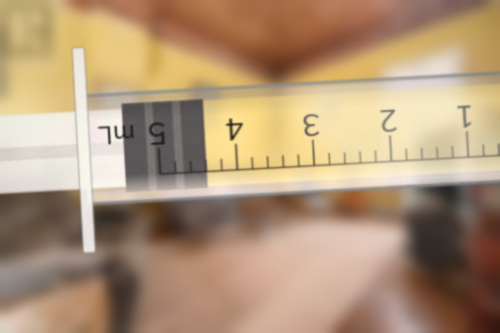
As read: 4.4 (mL)
